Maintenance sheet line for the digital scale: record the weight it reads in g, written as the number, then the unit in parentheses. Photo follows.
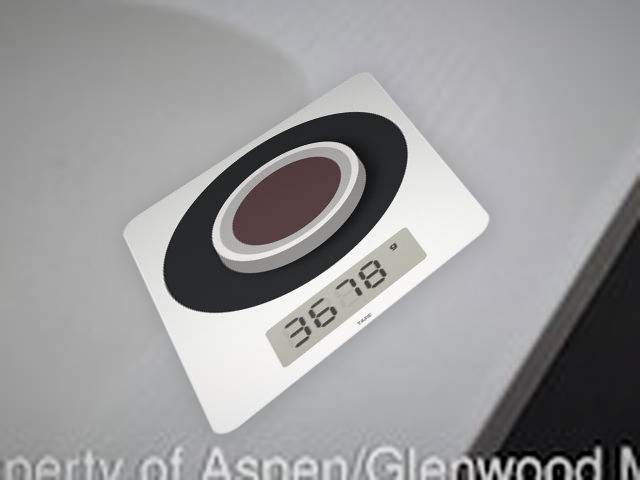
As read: 3678 (g)
